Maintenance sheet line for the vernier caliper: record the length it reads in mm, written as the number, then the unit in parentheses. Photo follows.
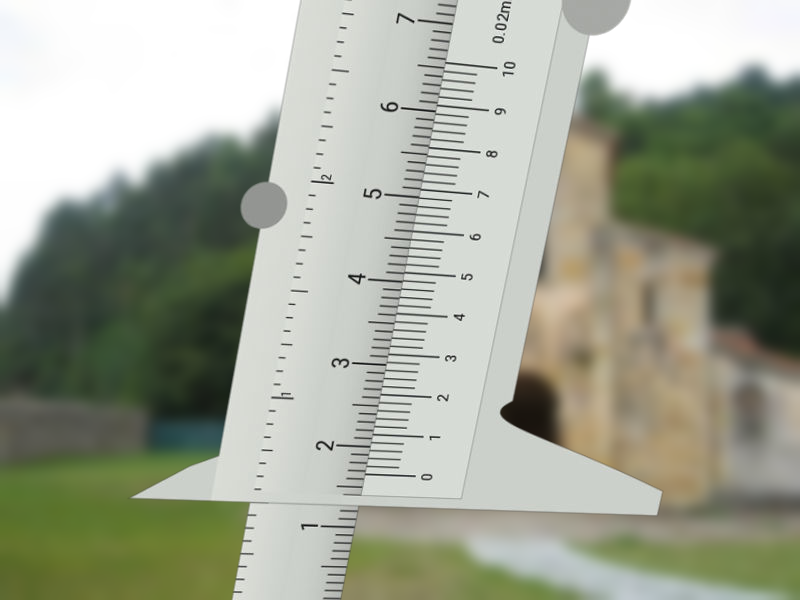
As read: 16.6 (mm)
